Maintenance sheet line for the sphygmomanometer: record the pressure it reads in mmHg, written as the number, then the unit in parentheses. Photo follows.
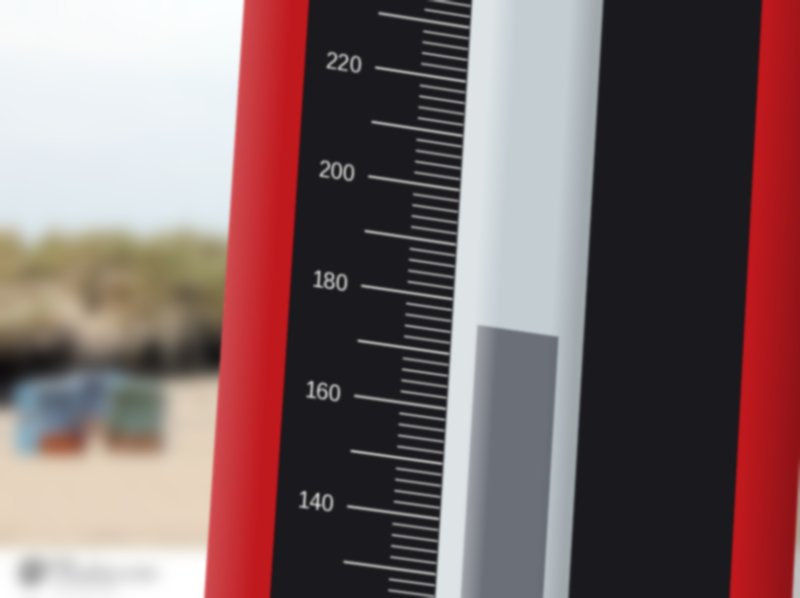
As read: 176 (mmHg)
